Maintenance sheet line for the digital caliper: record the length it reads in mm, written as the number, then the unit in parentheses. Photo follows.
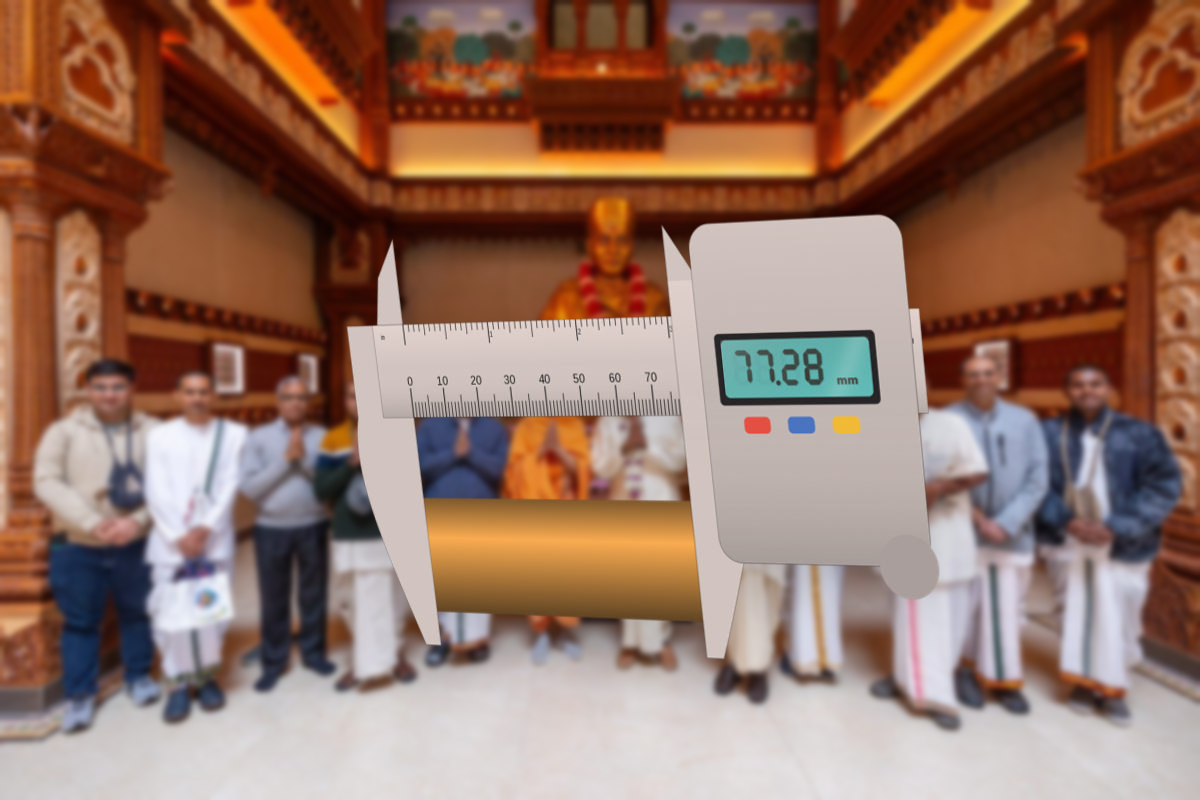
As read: 77.28 (mm)
